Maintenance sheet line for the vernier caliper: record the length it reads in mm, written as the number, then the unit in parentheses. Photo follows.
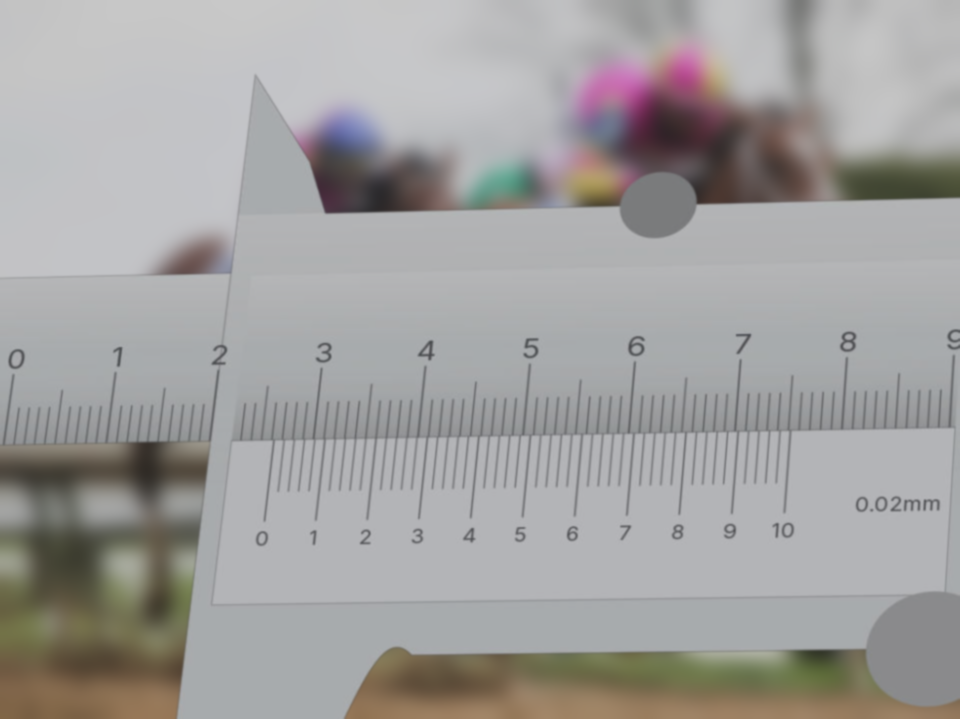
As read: 26.2 (mm)
